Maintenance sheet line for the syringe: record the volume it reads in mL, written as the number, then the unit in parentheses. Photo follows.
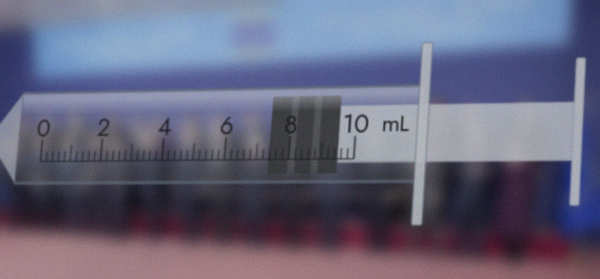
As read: 7.4 (mL)
